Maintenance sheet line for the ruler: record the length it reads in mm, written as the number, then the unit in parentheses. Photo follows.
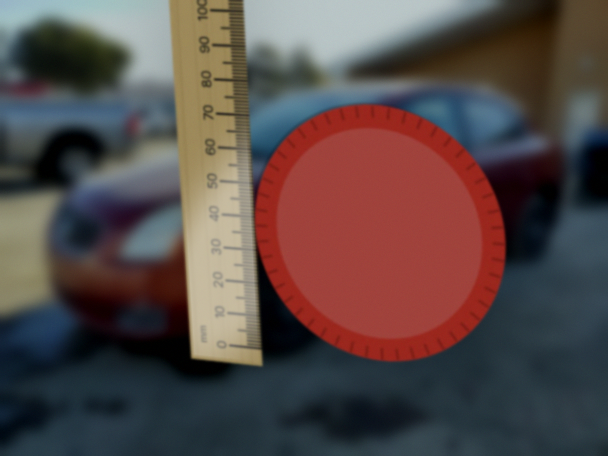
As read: 75 (mm)
